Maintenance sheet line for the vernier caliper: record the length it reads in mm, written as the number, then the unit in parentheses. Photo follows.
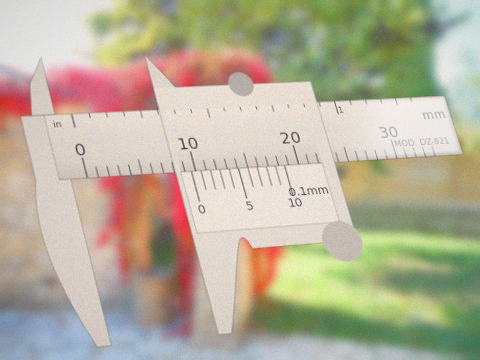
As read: 9.6 (mm)
